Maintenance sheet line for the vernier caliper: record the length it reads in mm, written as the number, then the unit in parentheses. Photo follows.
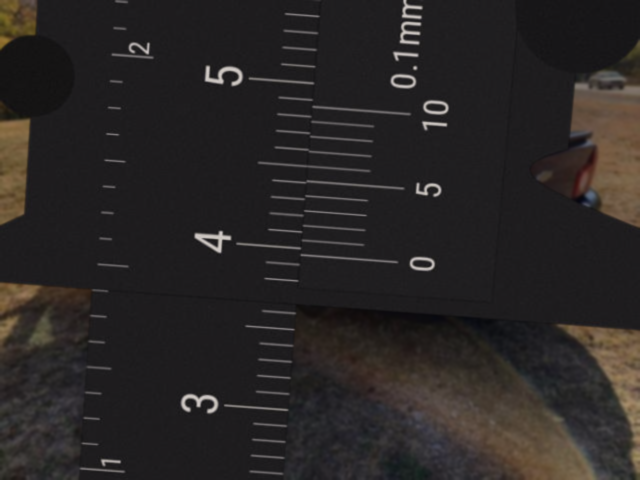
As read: 39.6 (mm)
